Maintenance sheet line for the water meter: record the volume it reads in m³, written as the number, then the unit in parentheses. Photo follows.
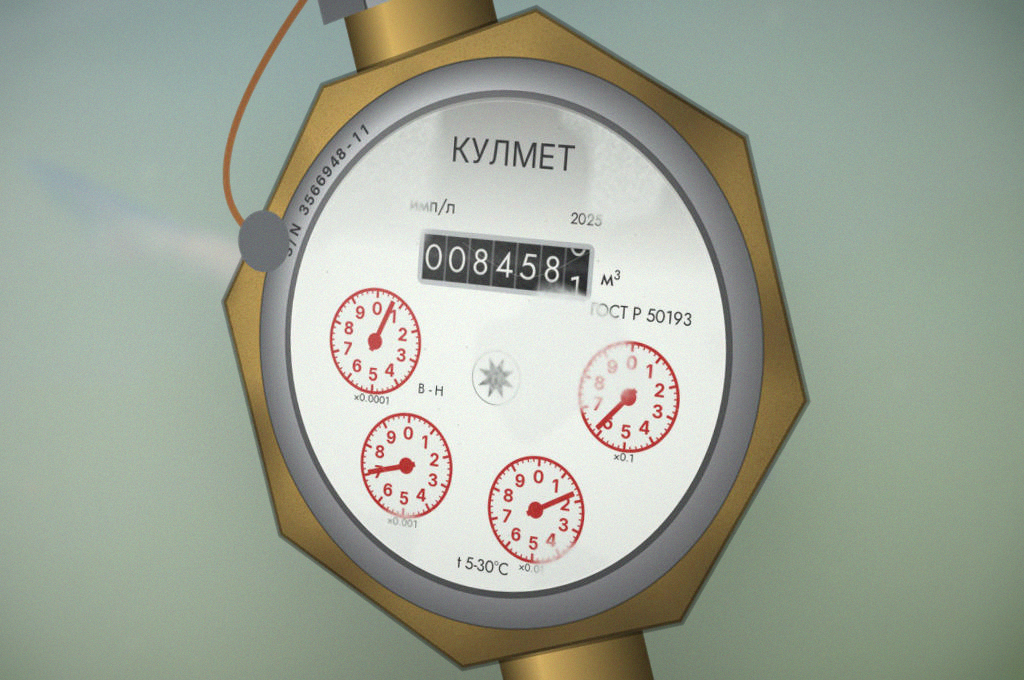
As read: 84580.6170 (m³)
